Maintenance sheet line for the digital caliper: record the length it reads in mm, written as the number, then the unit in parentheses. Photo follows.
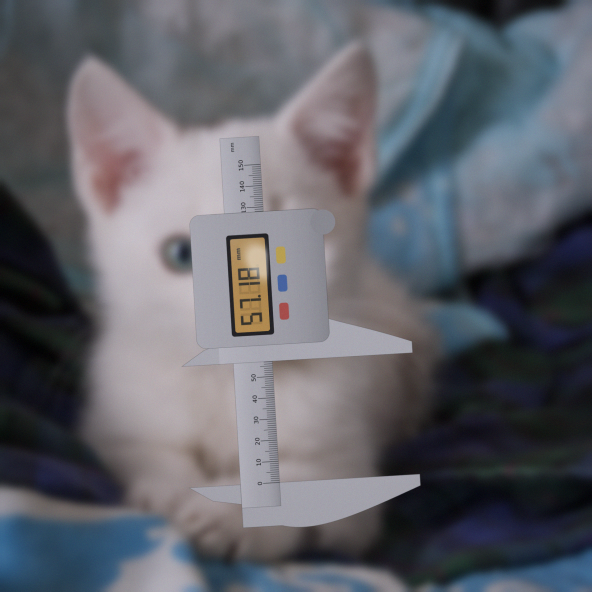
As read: 57.18 (mm)
